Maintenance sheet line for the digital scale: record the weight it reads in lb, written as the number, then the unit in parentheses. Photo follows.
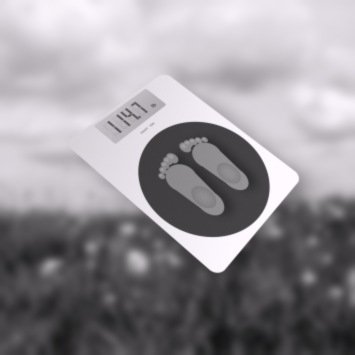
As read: 114.7 (lb)
